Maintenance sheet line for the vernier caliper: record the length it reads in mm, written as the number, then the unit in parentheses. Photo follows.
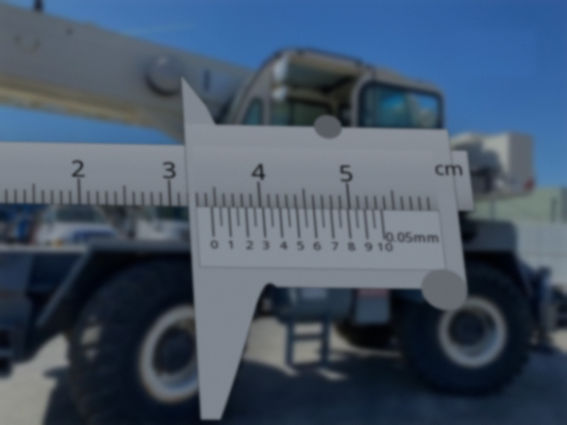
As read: 34.6 (mm)
